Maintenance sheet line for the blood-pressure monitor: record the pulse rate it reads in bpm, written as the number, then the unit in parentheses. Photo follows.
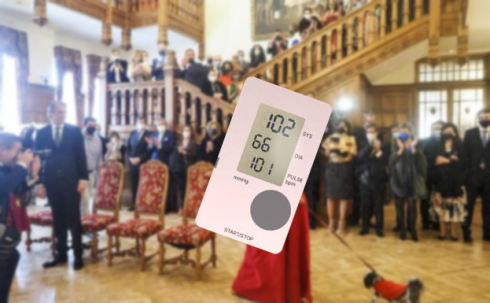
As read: 101 (bpm)
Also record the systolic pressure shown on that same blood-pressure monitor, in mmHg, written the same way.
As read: 102 (mmHg)
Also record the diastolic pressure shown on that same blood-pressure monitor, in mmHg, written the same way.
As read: 66 (mmHg)
